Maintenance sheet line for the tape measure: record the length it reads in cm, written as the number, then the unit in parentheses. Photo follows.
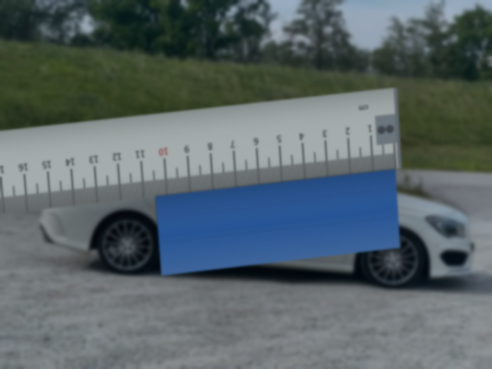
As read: 10.5 (cm)
